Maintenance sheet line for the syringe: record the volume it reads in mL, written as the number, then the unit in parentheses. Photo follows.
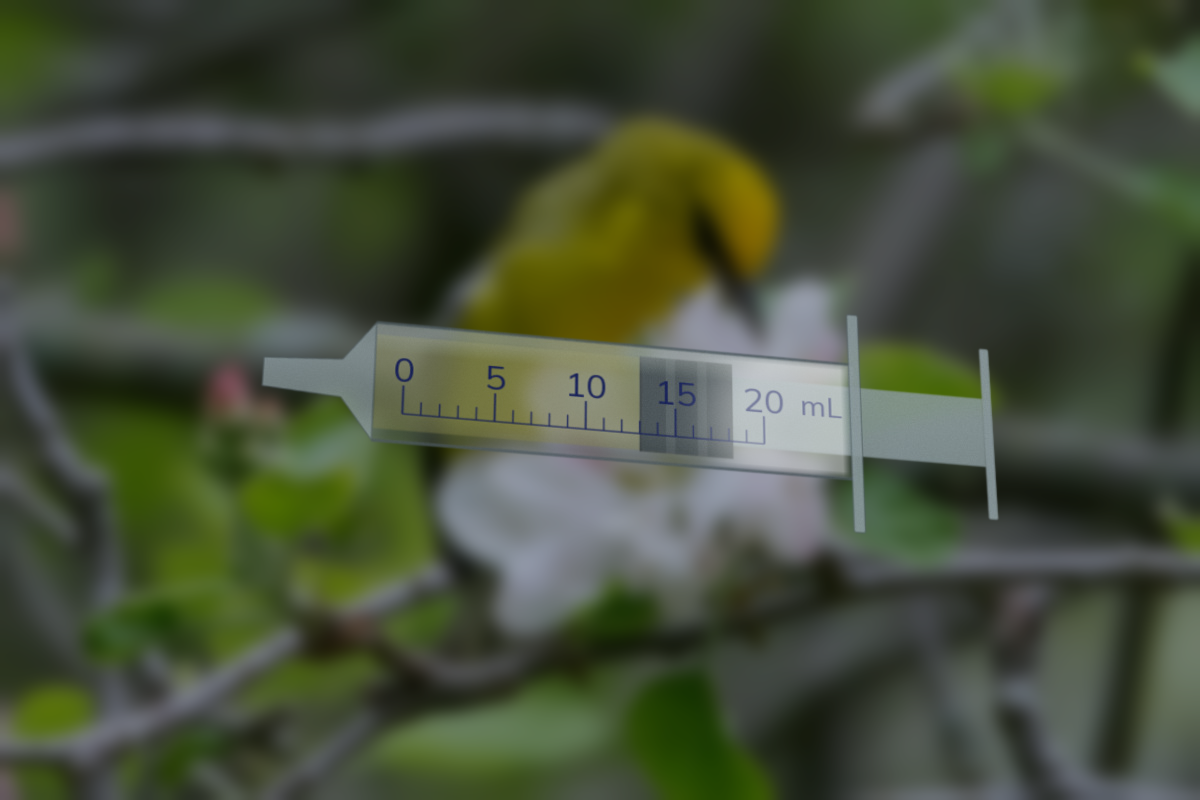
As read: 13 (mL)
